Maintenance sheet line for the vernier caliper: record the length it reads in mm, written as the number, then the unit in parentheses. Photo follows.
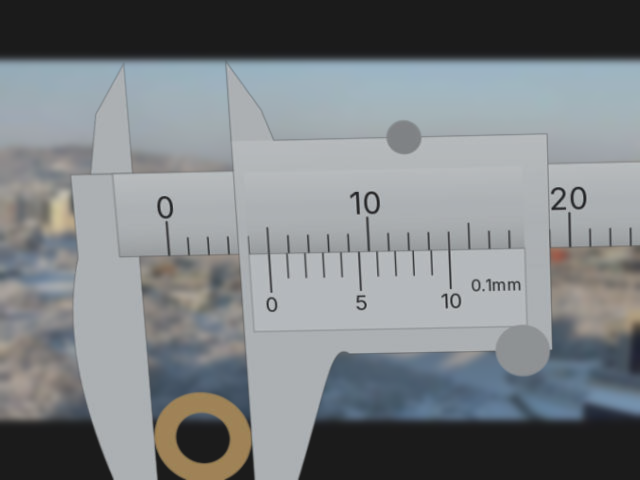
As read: 5.0 (mm)
